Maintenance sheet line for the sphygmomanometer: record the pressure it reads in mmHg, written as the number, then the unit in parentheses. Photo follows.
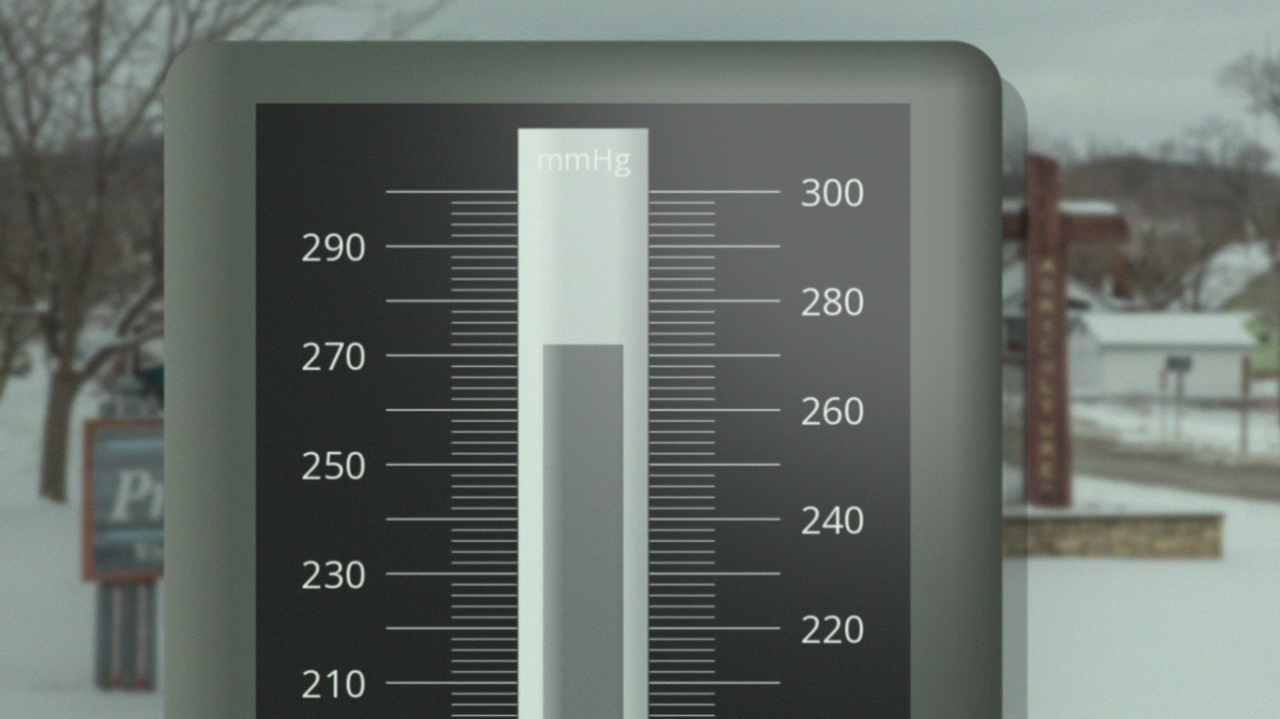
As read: 272 (mmHg)
